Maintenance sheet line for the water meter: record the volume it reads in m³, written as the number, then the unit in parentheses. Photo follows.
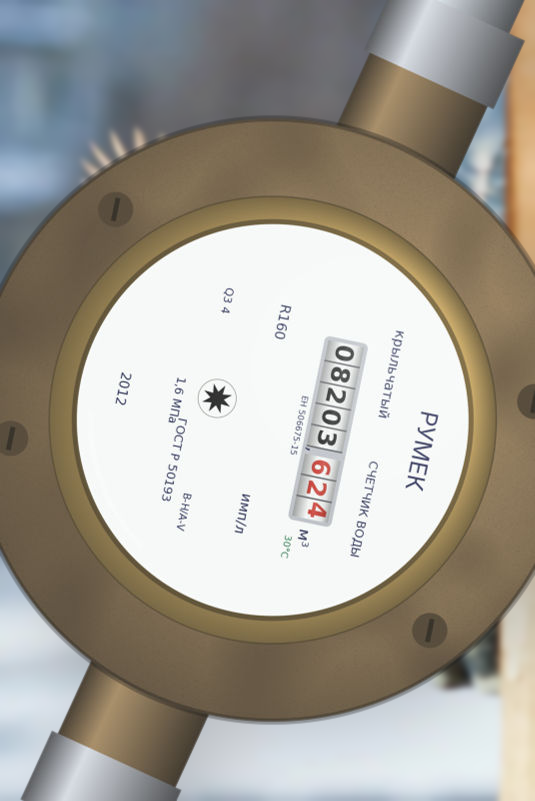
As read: 8203.624 (m³)
